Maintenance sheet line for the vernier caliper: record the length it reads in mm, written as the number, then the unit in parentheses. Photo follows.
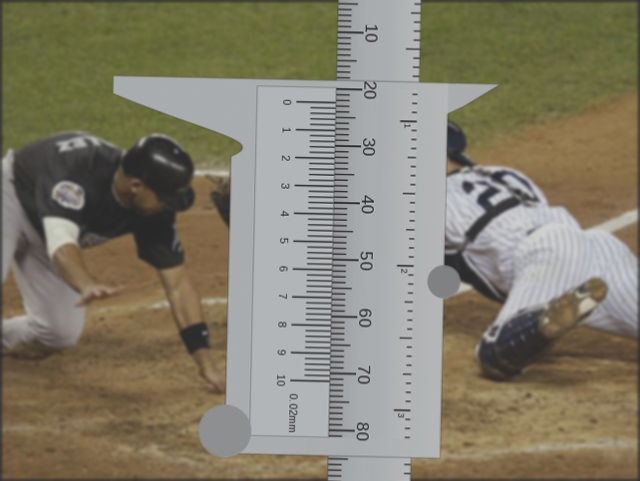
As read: 22.4 (mm)
